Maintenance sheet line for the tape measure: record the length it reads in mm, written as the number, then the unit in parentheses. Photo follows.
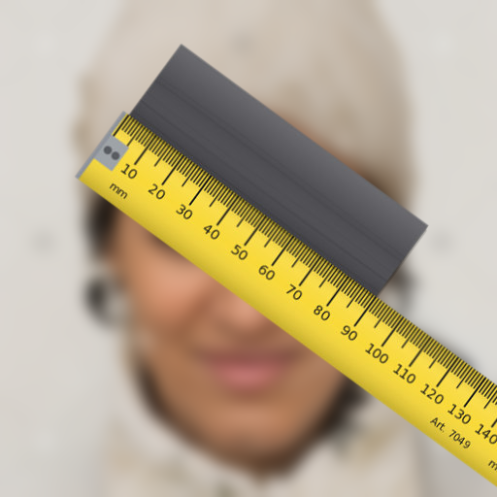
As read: 90 (mm)
